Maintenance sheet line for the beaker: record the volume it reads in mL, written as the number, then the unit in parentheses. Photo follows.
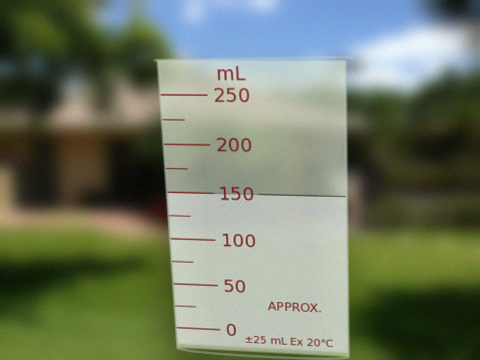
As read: 150 (mL)
